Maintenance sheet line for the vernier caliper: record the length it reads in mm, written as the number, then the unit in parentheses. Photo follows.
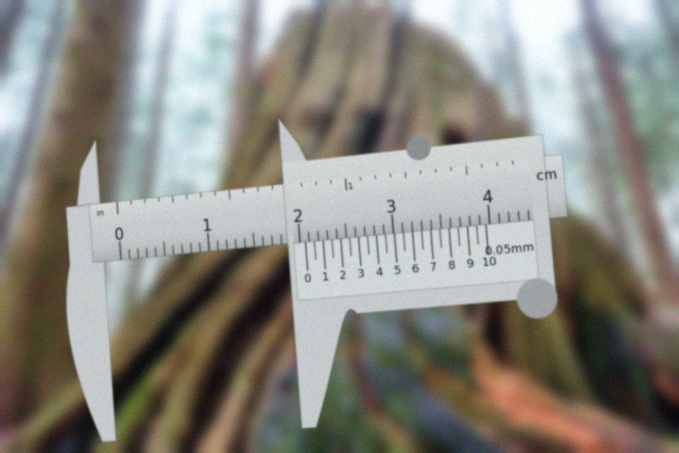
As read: 20.6 (mm)
